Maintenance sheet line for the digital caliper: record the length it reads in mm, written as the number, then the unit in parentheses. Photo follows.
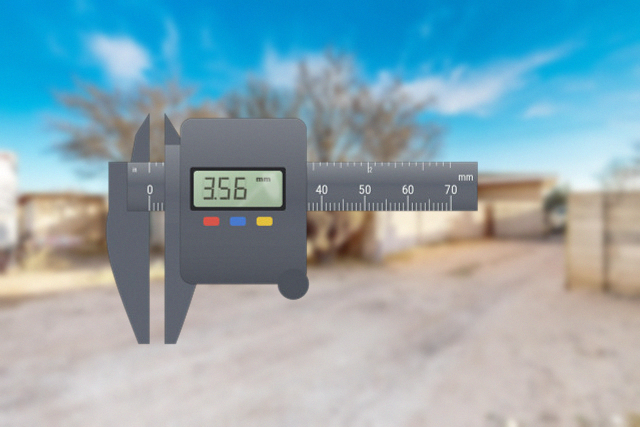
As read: 3.56 (mm)
